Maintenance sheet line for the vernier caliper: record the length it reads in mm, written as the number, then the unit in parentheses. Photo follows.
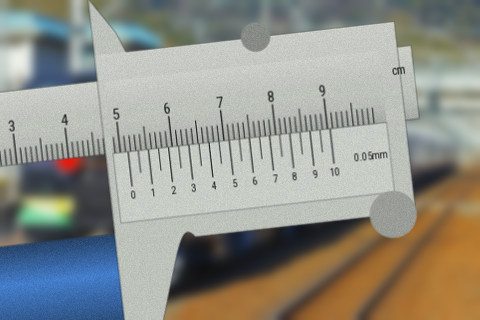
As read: 51.5 (mm)
